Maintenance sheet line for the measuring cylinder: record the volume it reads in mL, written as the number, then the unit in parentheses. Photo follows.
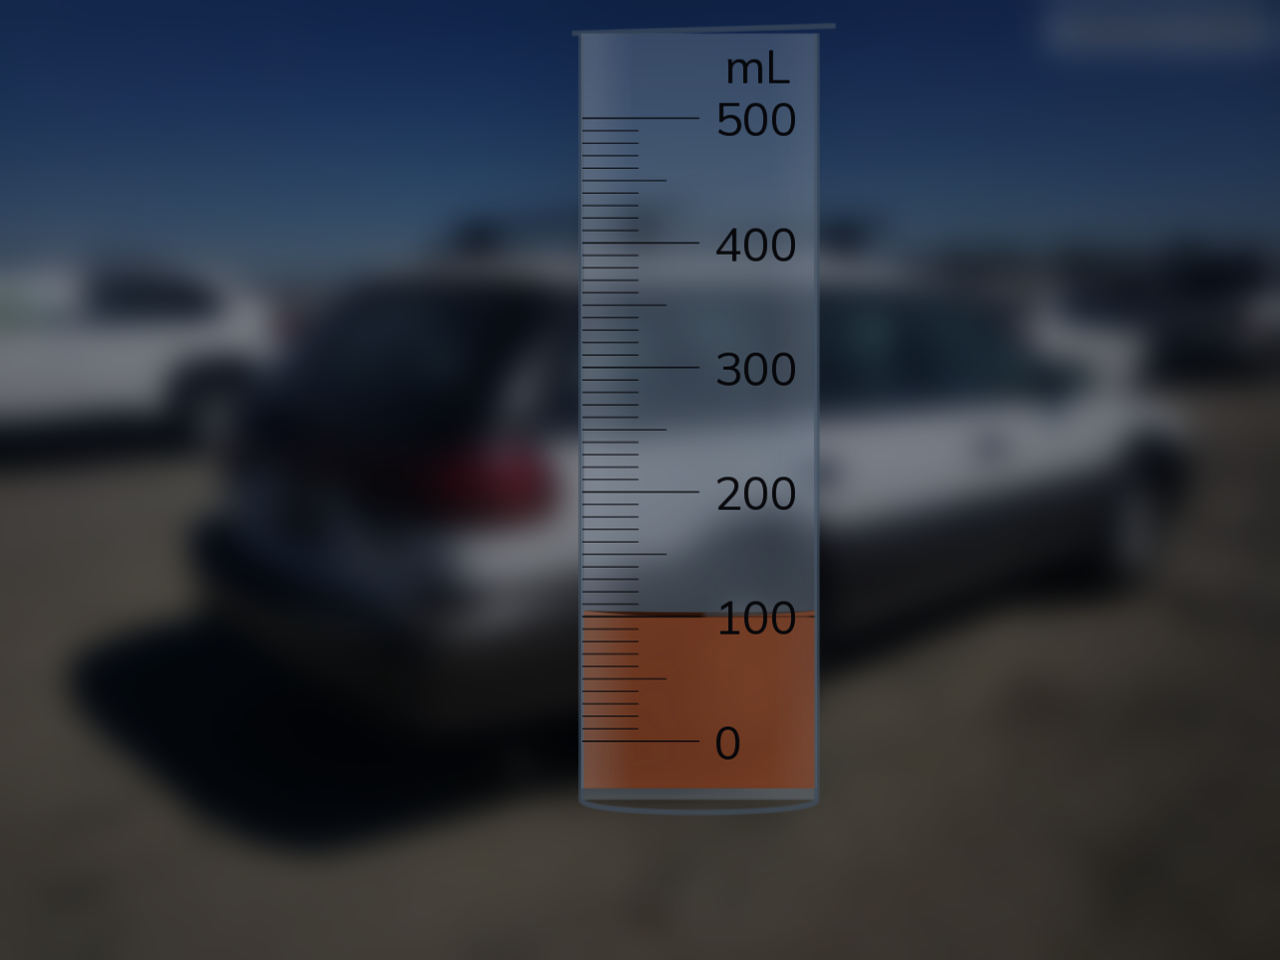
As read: 100 (mL)
